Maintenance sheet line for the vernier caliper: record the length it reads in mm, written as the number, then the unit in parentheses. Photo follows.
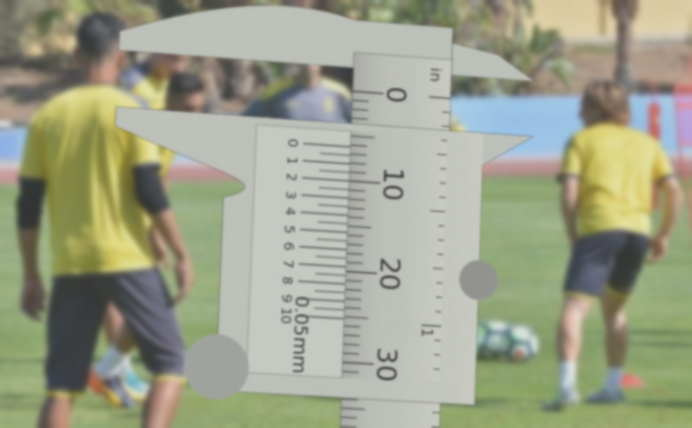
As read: 6.2 (mm)
